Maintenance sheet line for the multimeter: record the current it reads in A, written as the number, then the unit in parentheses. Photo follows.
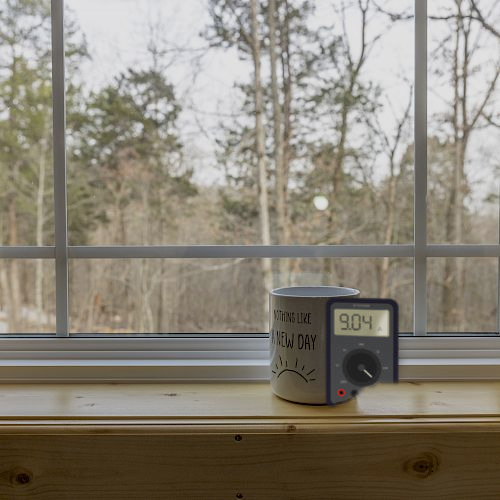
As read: 9.04 (A)
